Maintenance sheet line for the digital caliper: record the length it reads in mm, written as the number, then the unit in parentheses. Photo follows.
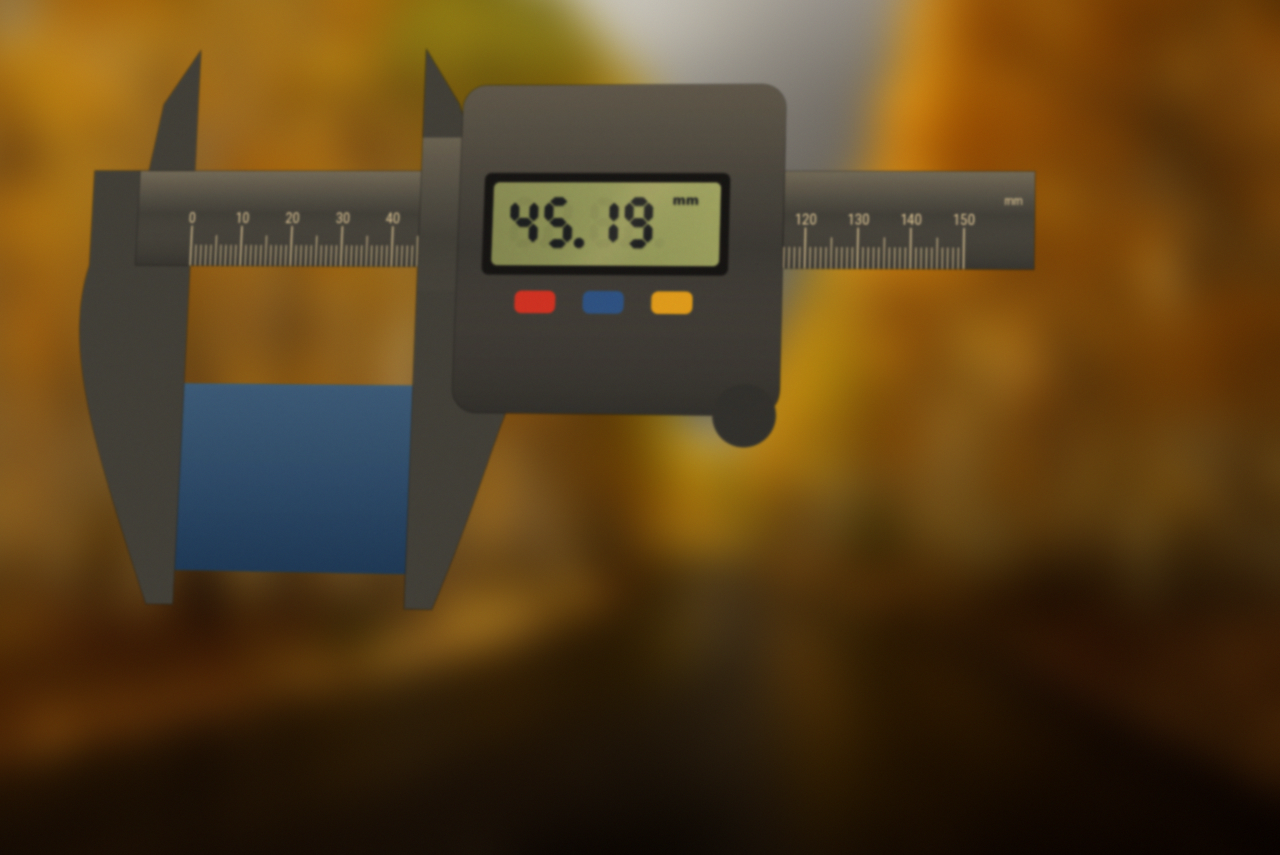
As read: 45.19 (mm)
